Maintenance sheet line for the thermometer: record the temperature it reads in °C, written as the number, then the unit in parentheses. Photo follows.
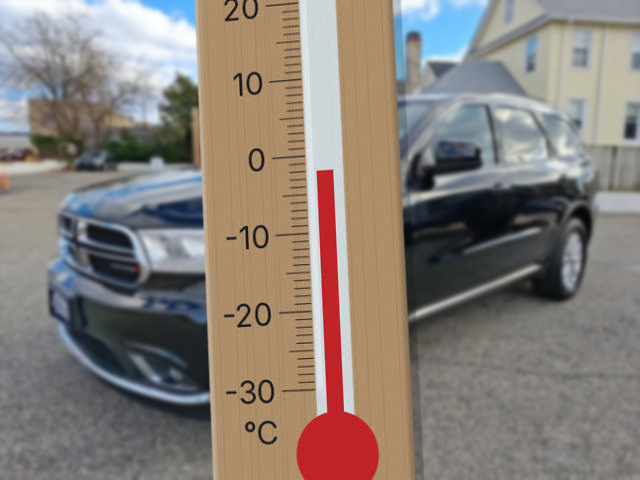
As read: -2 (°C)
